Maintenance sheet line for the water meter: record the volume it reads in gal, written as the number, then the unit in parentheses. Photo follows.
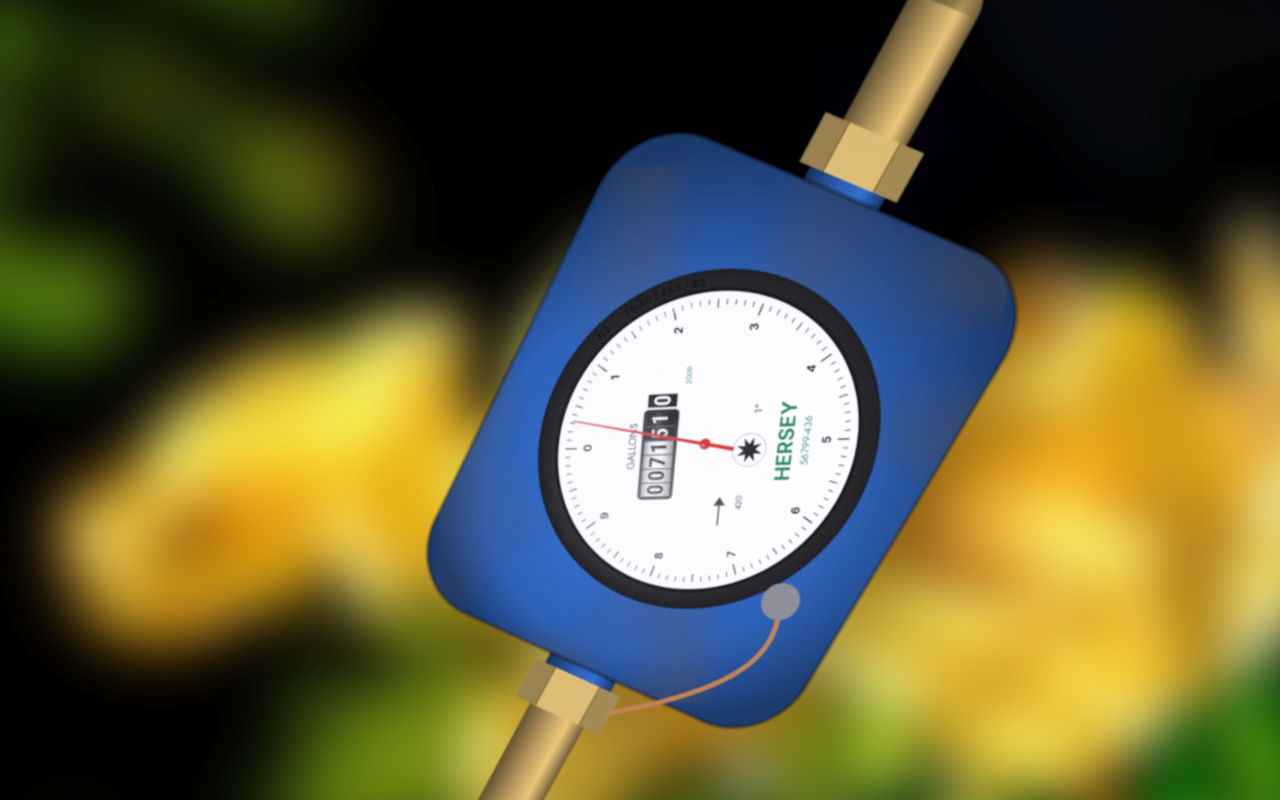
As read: 71510.3 (gal)
